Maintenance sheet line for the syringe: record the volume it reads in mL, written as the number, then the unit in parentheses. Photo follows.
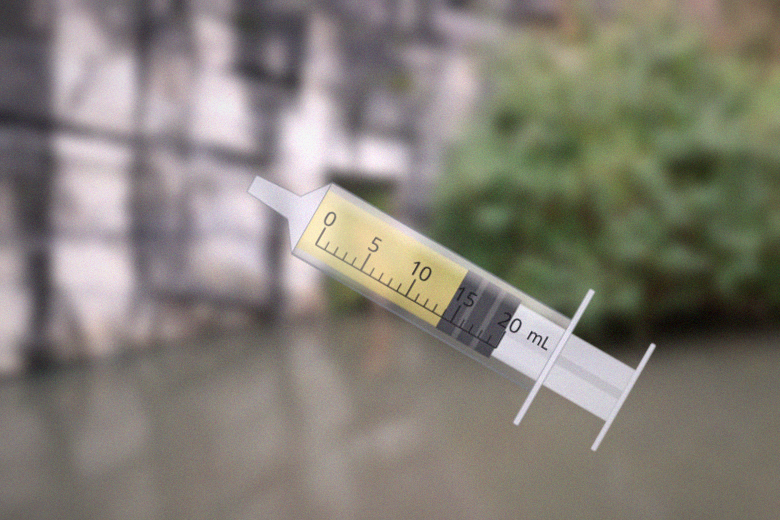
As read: 14 (mL)
